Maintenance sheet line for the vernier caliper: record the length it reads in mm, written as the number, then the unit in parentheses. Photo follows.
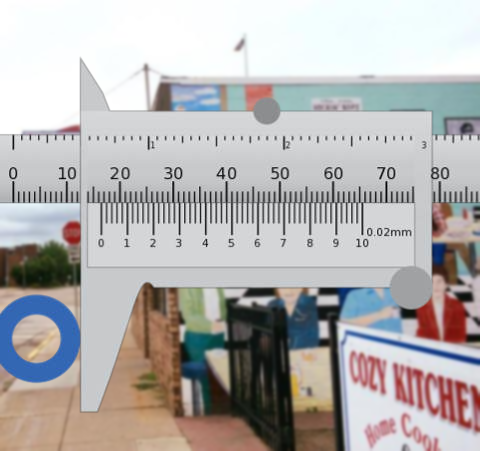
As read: 16.5 (mm)
